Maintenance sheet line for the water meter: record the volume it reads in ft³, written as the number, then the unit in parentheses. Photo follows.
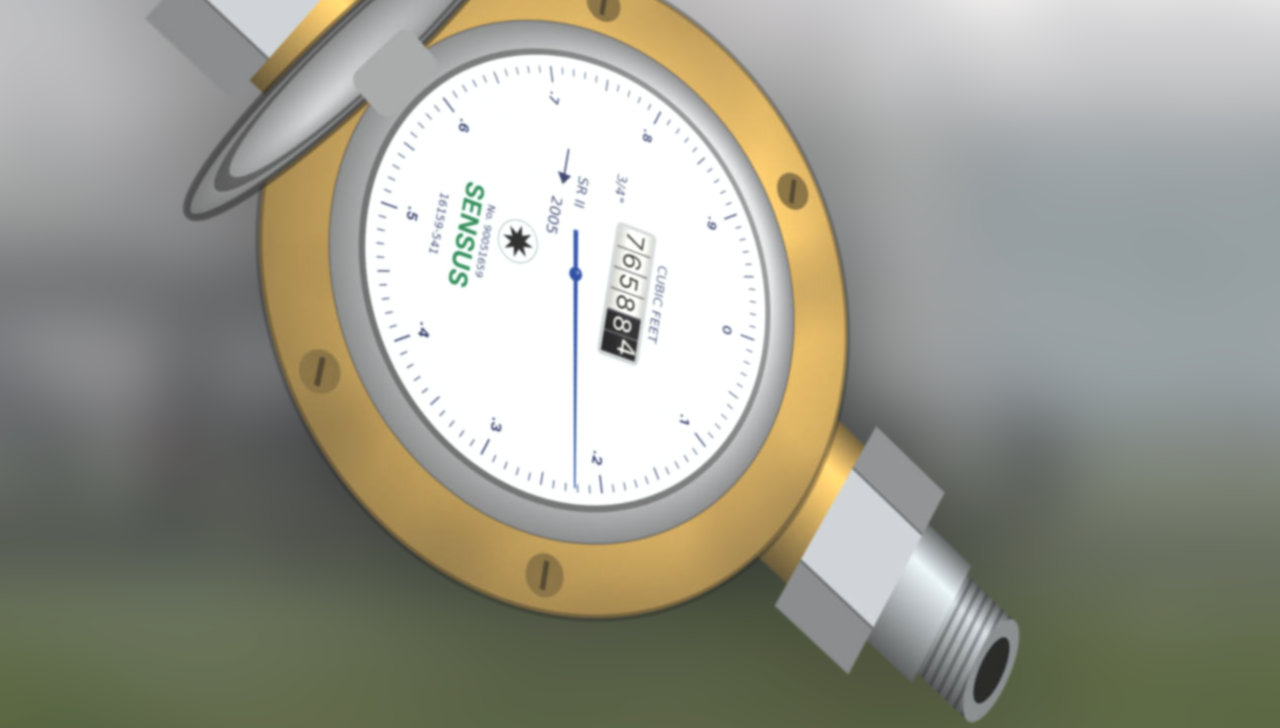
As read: 765884.22 (ft³)
